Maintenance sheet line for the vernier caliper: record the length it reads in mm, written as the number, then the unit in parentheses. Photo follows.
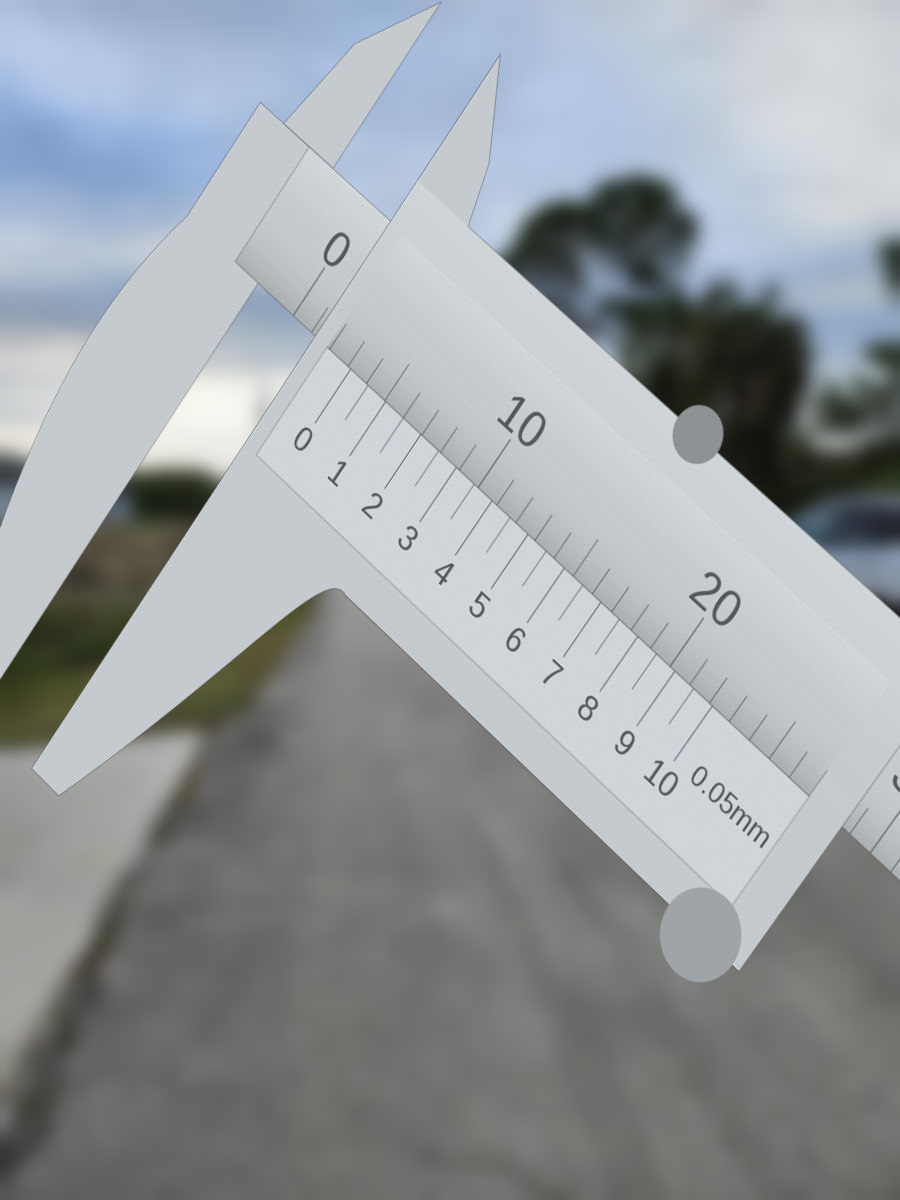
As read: 3.15 (mm)
